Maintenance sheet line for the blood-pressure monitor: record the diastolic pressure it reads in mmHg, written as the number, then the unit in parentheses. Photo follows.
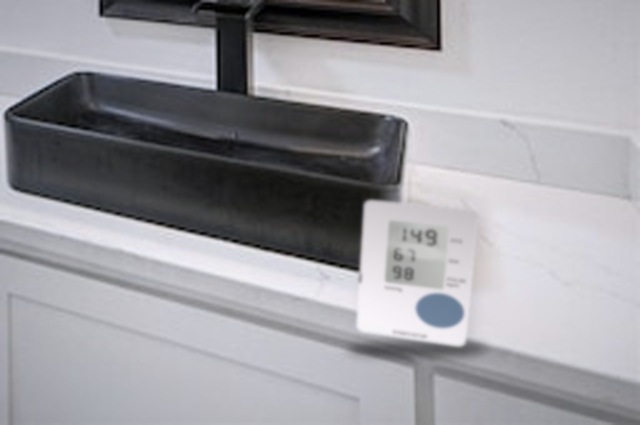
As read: 67 (mmHg)
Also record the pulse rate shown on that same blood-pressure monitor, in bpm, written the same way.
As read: 98 (bpm)
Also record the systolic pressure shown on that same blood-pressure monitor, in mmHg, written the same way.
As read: 149 (mmHg)
